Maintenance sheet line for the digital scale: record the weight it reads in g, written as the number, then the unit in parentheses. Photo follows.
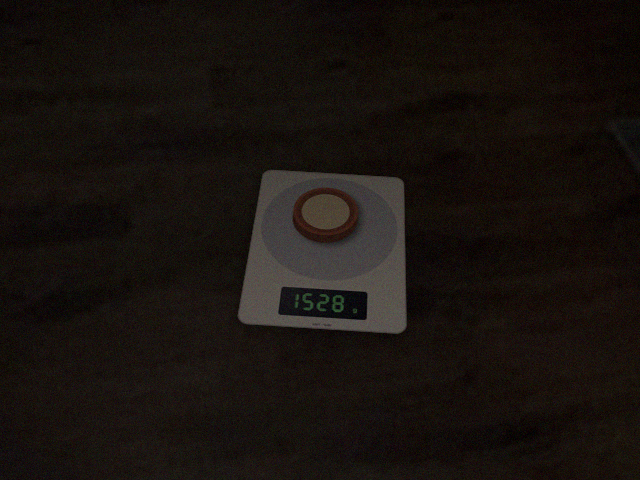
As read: 1528 (g)
